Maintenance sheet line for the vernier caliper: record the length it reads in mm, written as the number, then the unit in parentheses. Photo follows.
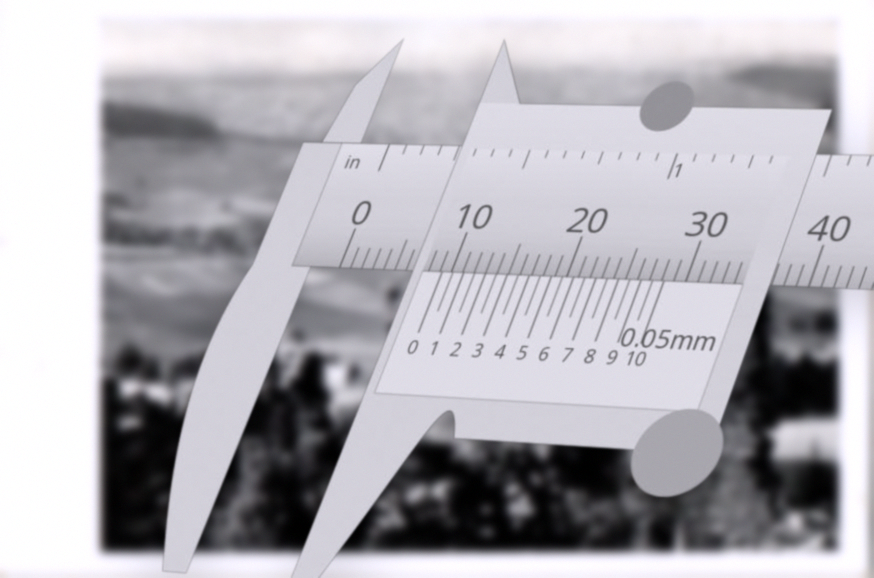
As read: 9.2 (mm)
